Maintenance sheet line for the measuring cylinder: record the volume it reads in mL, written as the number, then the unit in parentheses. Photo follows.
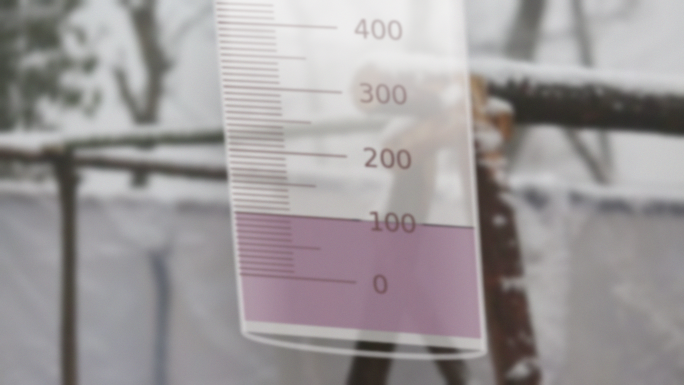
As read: 100 (mL)
